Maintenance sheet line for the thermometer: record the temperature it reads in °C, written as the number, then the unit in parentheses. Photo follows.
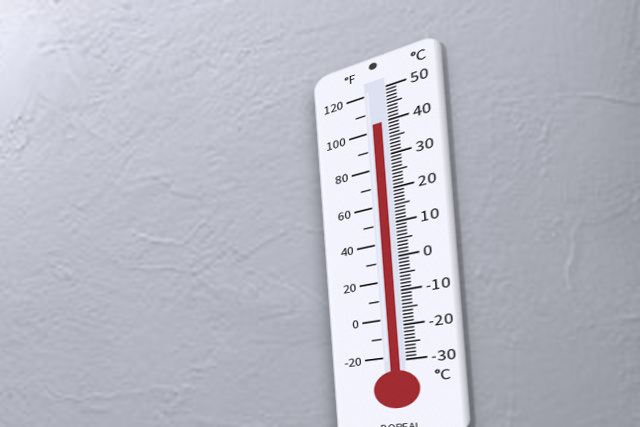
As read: 40 (°C)
